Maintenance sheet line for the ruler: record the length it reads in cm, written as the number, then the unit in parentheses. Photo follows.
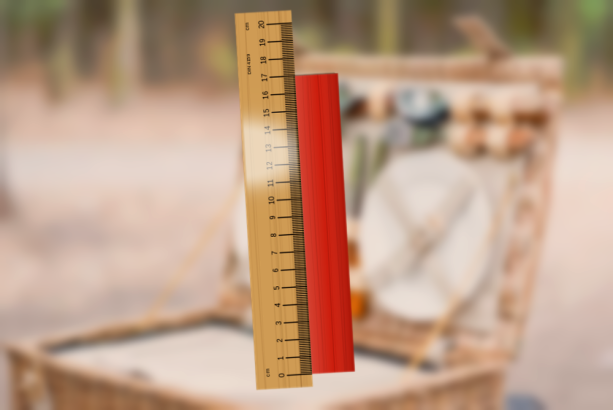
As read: 17 (cm)
